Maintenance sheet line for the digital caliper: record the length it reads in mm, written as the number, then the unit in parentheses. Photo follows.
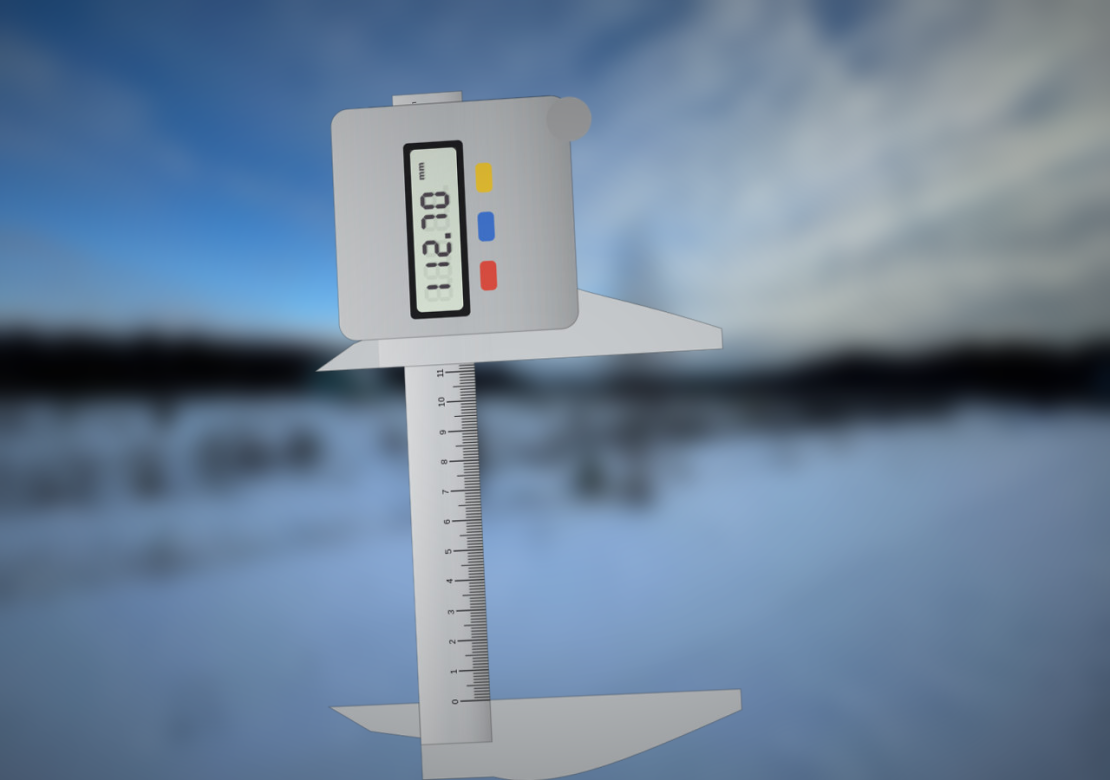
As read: 112.70 (mm)
